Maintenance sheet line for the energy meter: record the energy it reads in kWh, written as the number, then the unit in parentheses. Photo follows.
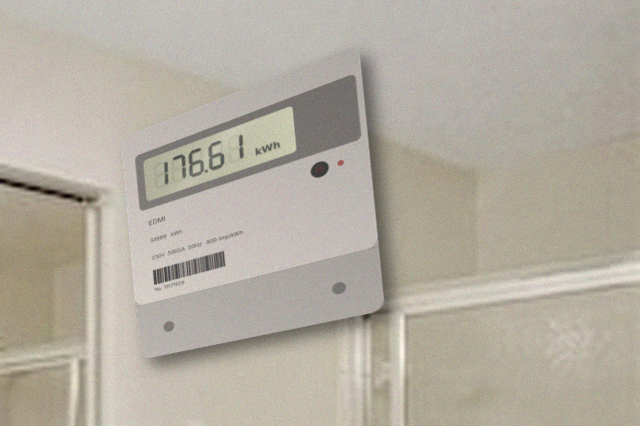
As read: 176.61 (kWh)
